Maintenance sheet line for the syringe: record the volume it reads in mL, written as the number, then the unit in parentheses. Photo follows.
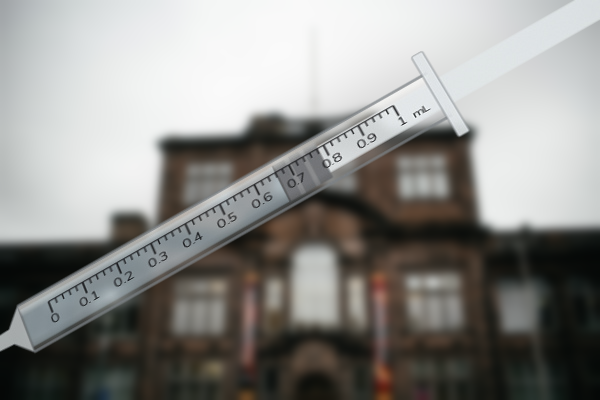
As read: 0.66 (mL)
